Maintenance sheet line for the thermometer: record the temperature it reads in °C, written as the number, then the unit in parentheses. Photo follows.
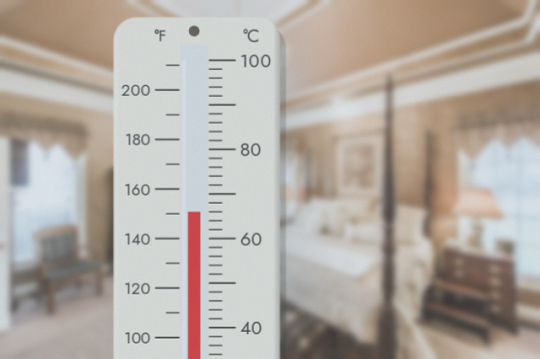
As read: 66 (°C)
